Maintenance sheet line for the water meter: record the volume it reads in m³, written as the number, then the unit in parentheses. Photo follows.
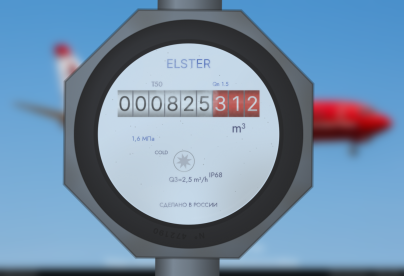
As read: 825.312 (m³)
